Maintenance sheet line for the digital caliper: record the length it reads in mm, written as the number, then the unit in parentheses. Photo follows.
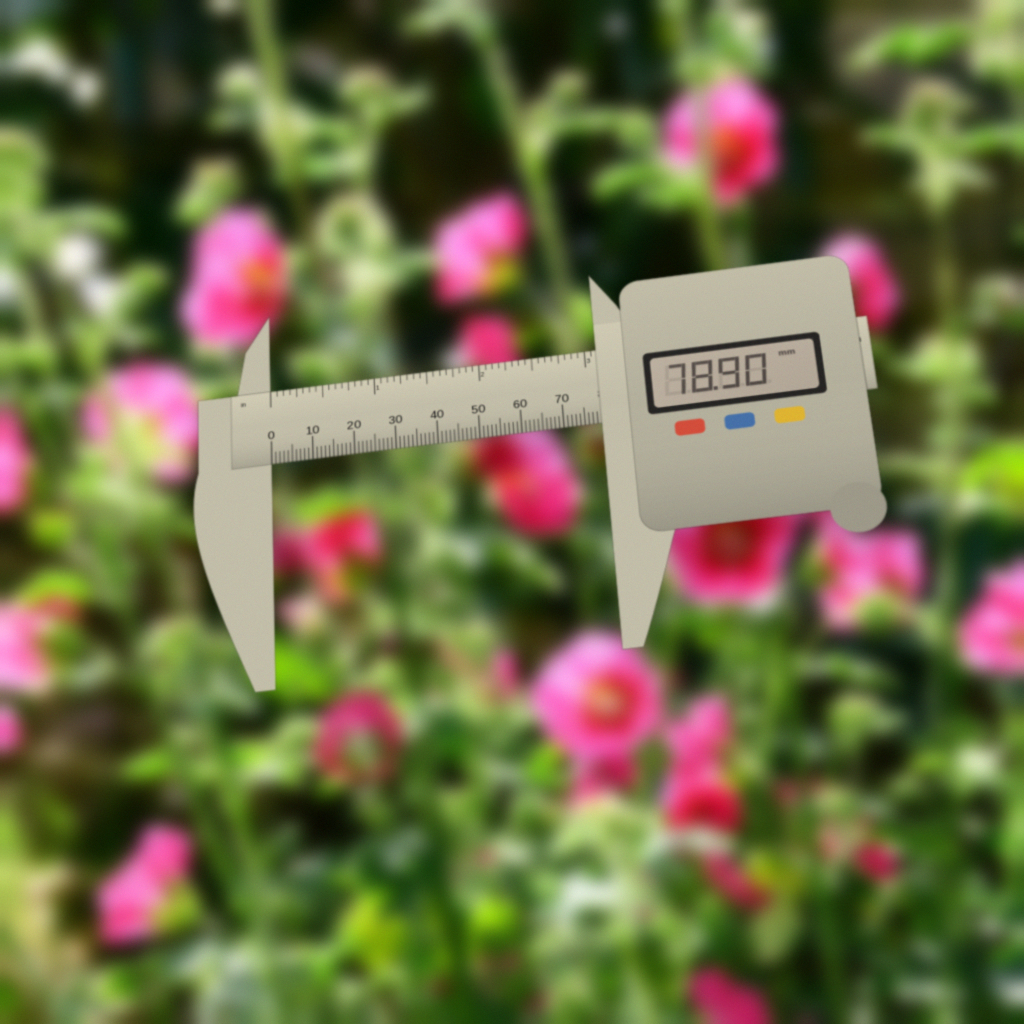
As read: 78.90 (mm)
